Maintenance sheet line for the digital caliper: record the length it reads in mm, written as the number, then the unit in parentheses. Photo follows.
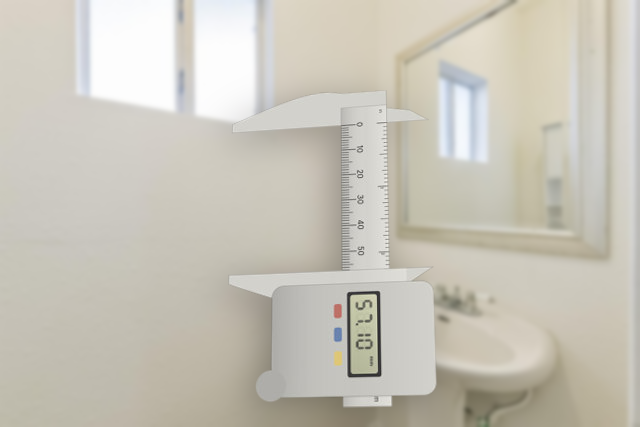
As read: 57.10 (mm)
